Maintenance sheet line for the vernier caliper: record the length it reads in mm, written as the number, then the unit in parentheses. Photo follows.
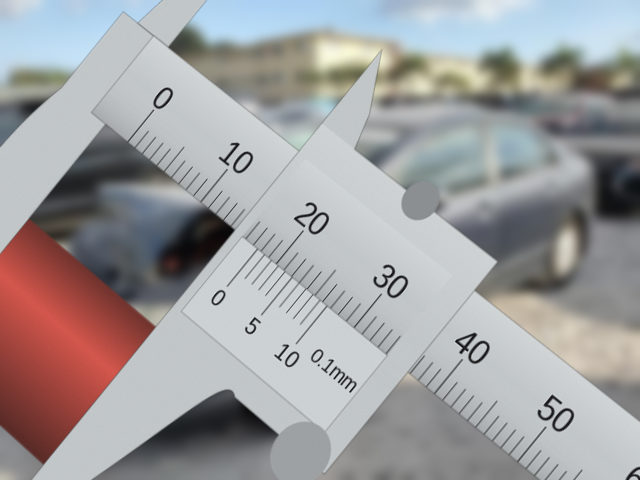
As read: 17.6 (mm)
